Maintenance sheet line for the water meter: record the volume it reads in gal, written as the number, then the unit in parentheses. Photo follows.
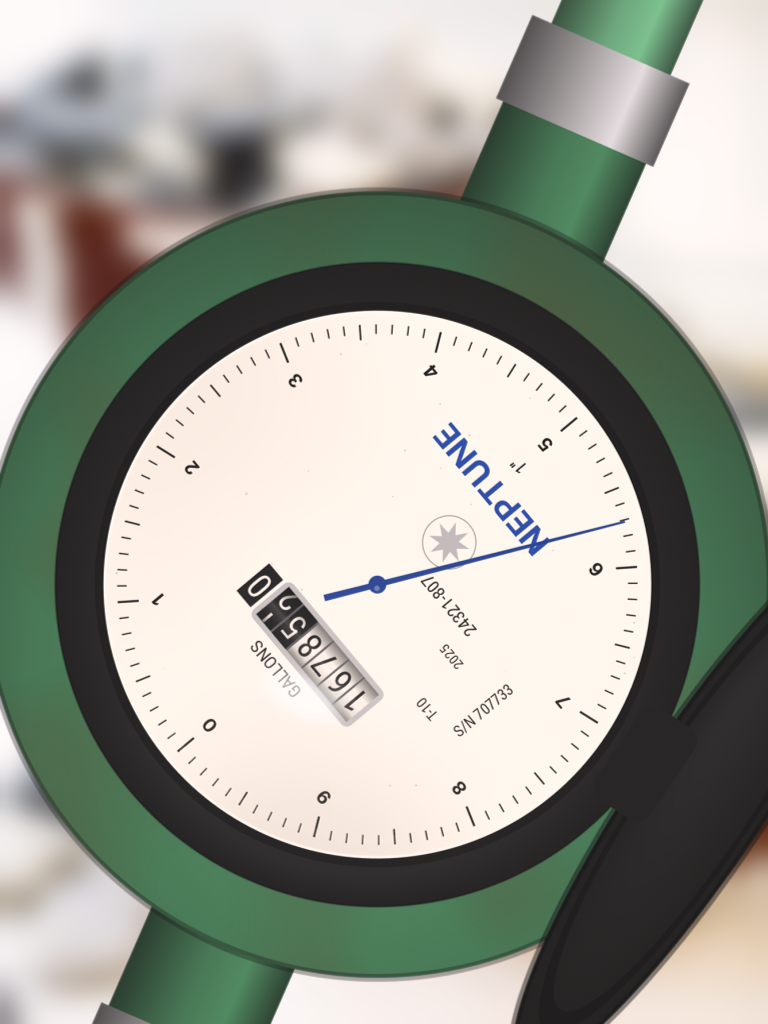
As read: 1678515.7 (gal)
